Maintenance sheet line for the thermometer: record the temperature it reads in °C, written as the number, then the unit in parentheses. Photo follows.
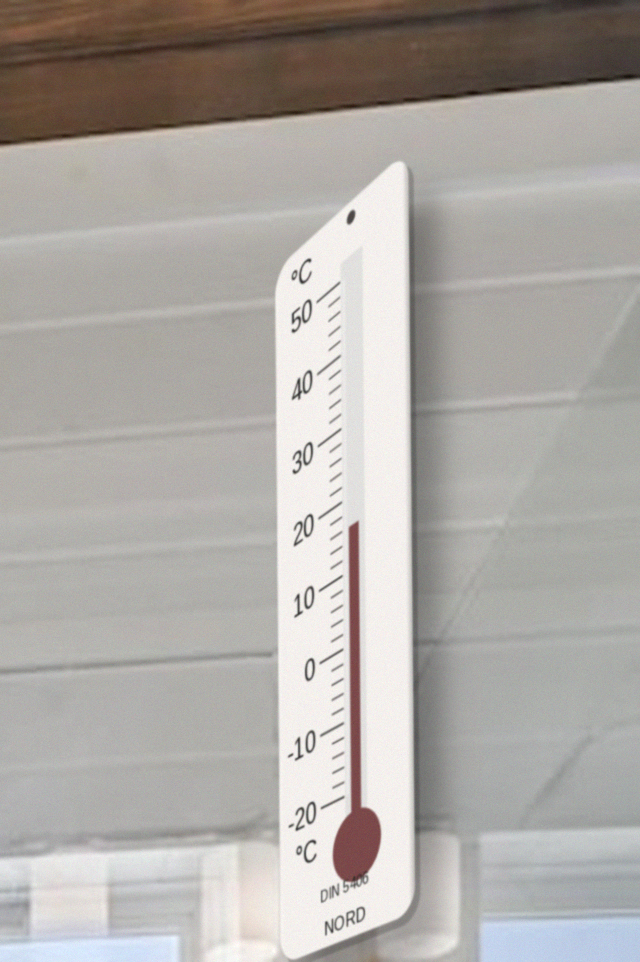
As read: 16 (°C)
